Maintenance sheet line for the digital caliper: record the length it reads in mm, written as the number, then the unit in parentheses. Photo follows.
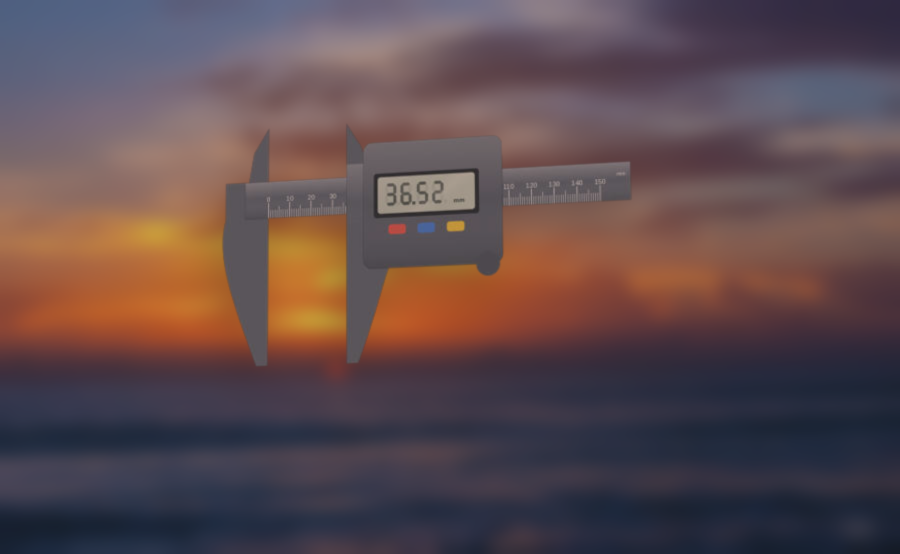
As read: 36.52 (mm)
